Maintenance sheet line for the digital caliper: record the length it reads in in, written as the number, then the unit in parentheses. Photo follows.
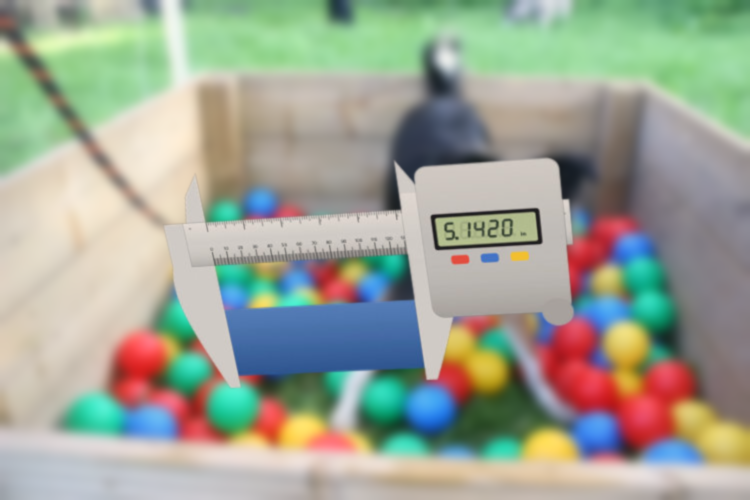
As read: 5.1420 (in)
